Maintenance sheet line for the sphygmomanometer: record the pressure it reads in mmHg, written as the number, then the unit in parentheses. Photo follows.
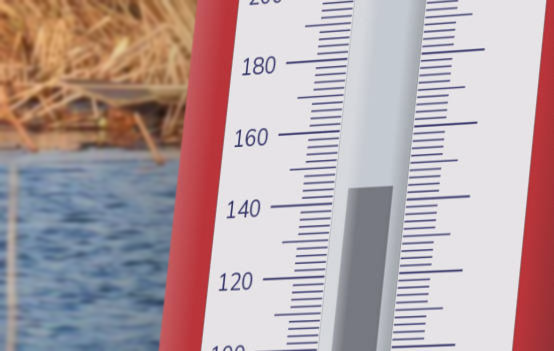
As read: 144 (mmHg)
